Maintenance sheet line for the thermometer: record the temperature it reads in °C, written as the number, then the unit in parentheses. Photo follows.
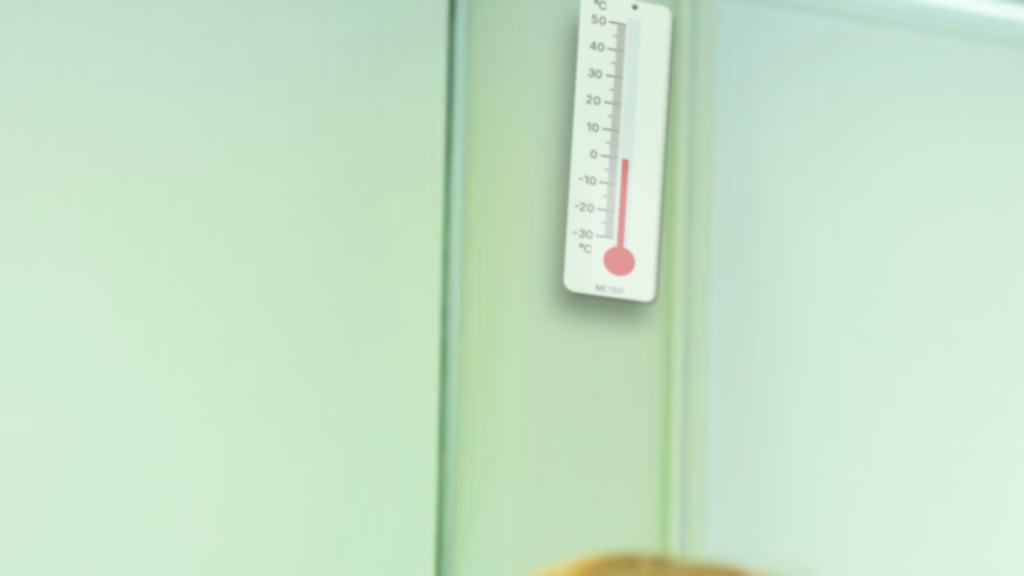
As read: 0 (°C)
